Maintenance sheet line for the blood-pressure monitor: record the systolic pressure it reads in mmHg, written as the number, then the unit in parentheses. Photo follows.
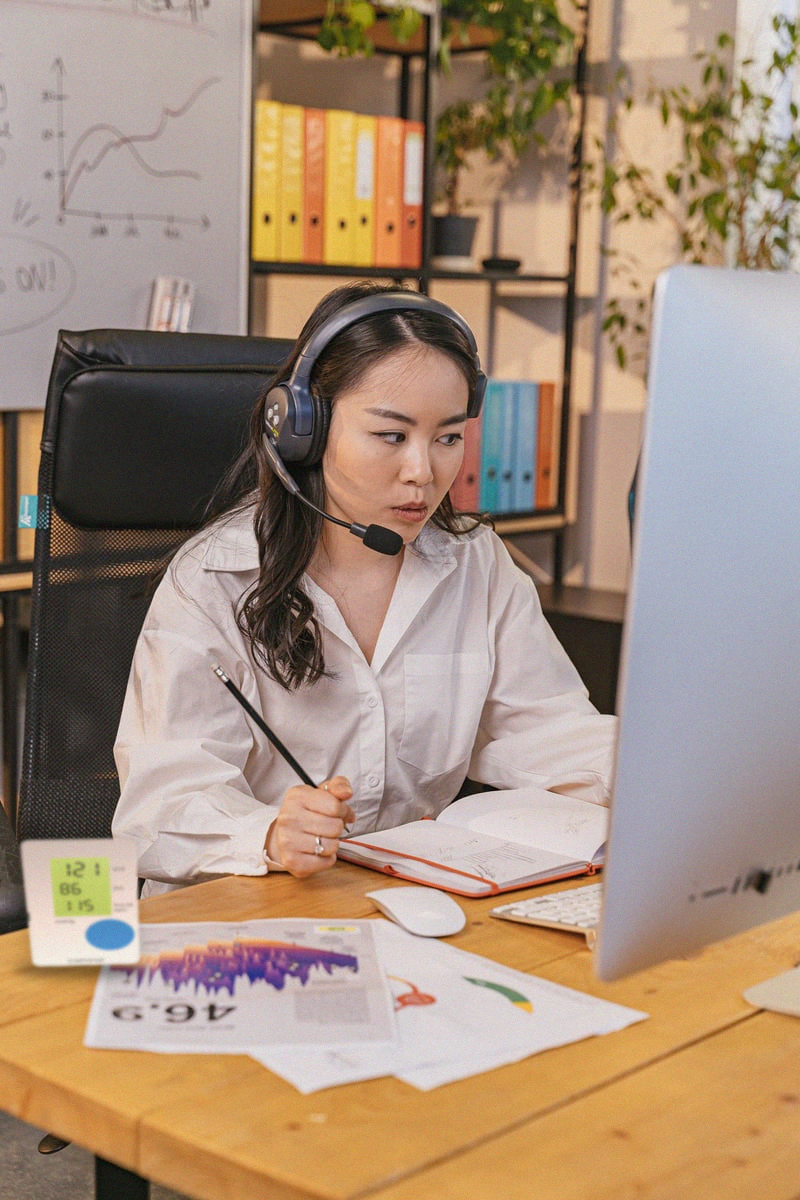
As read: 121 (mmHg)
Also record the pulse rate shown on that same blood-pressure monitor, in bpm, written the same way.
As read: 115 (bpm)
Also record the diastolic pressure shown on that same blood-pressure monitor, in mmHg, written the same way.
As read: 86 (mmHg)
